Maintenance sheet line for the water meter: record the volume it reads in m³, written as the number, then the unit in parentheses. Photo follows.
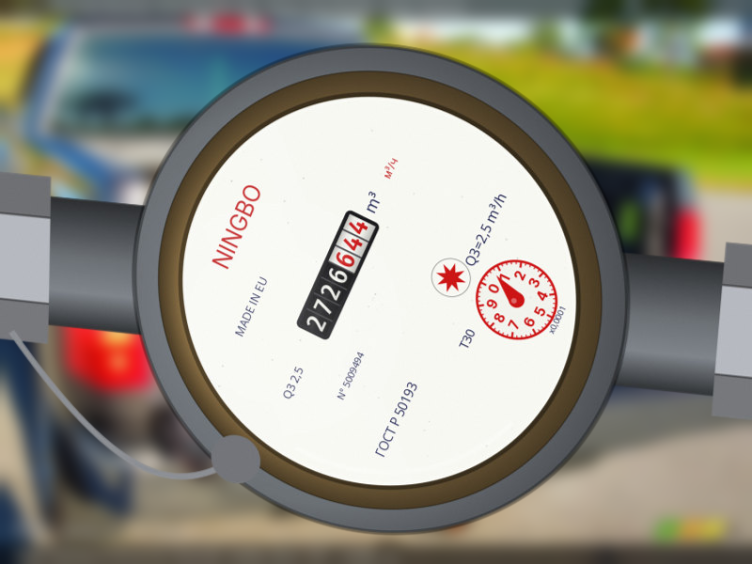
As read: 2726.6440 (m³)
